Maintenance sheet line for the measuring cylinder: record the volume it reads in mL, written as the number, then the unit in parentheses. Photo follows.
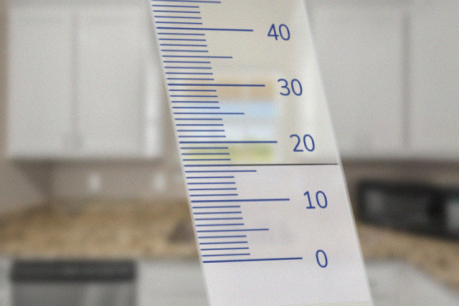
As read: 16 (mL)
